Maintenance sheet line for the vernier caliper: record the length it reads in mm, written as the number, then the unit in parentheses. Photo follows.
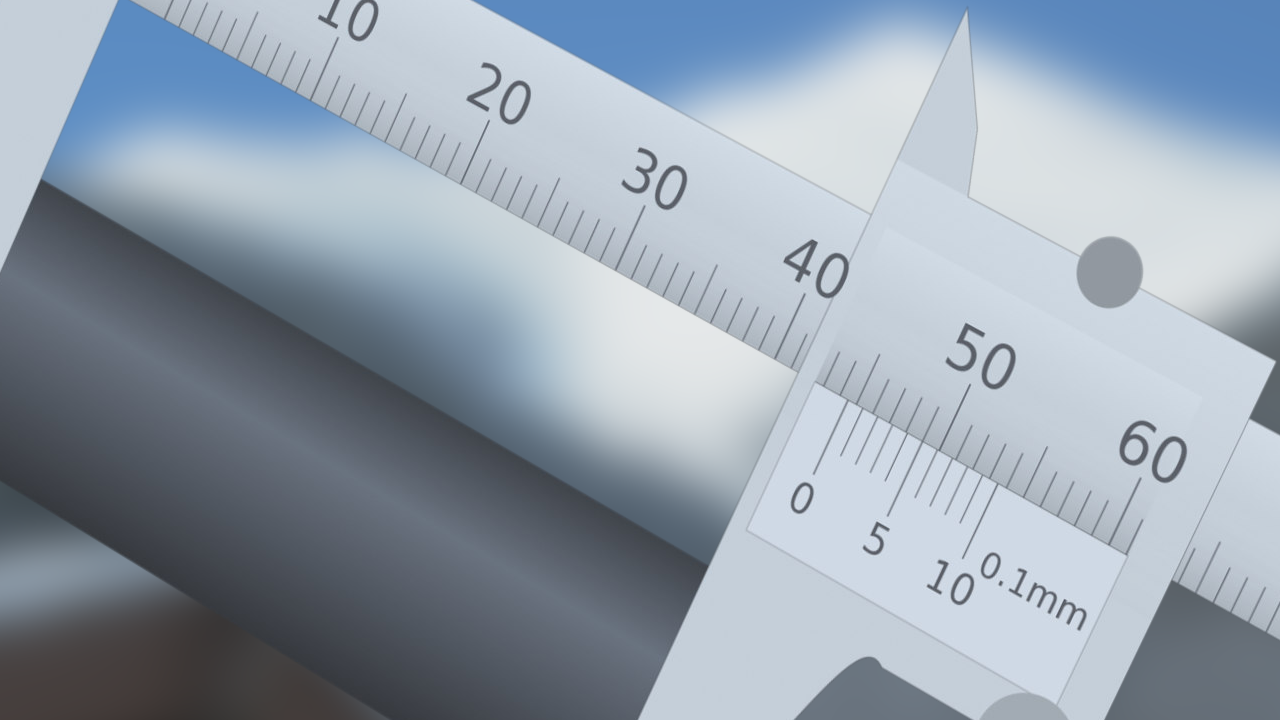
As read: 44.5 (mm)
